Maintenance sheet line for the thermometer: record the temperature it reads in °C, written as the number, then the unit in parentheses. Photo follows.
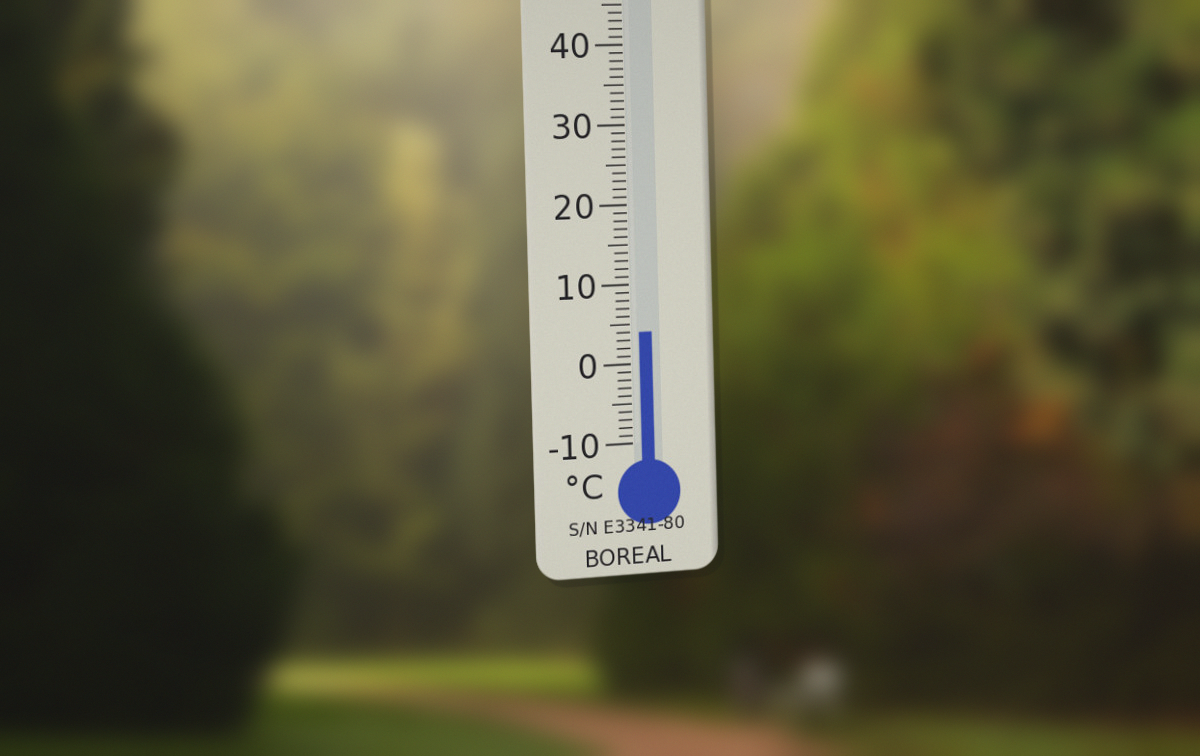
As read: 4 (°C)
